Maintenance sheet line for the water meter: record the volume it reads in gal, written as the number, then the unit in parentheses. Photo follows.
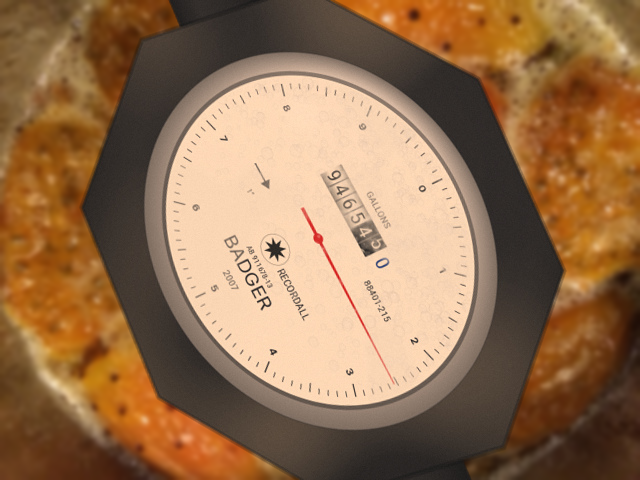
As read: 9465452.5 (gal)
